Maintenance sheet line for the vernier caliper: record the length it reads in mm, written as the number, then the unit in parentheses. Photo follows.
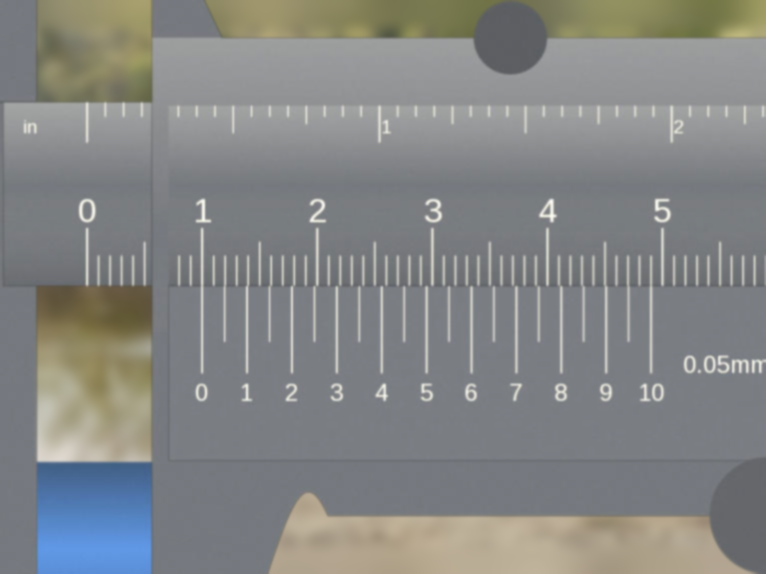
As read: 10.0 (mm)
